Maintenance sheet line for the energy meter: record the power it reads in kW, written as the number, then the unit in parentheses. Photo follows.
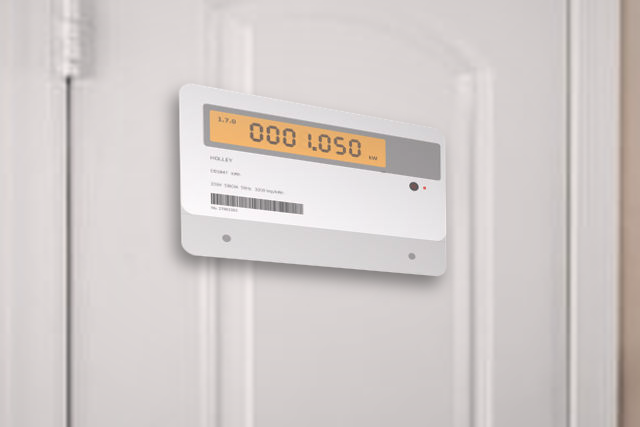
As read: 1.050 (kW)
